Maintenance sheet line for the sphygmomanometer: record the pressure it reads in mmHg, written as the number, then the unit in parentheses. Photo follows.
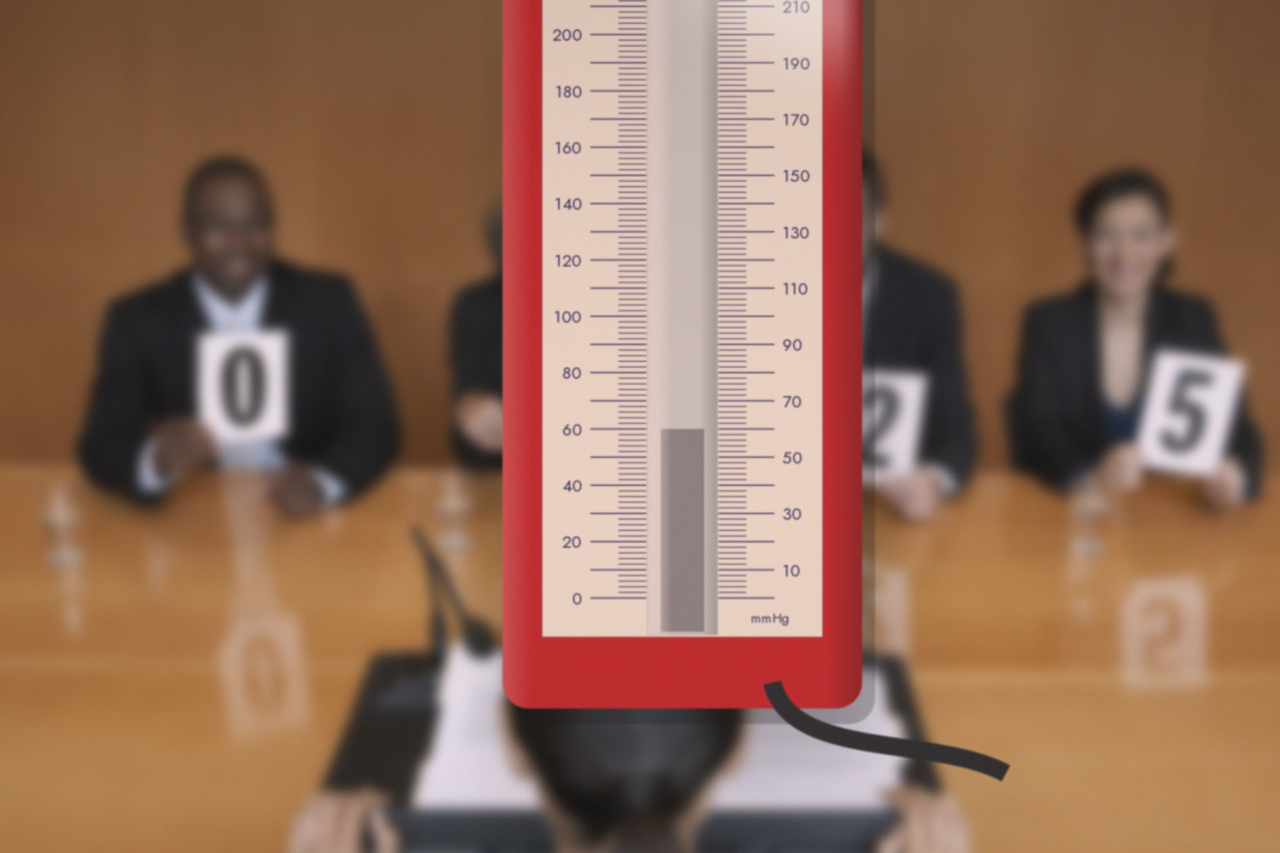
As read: 60 (mmHg)
